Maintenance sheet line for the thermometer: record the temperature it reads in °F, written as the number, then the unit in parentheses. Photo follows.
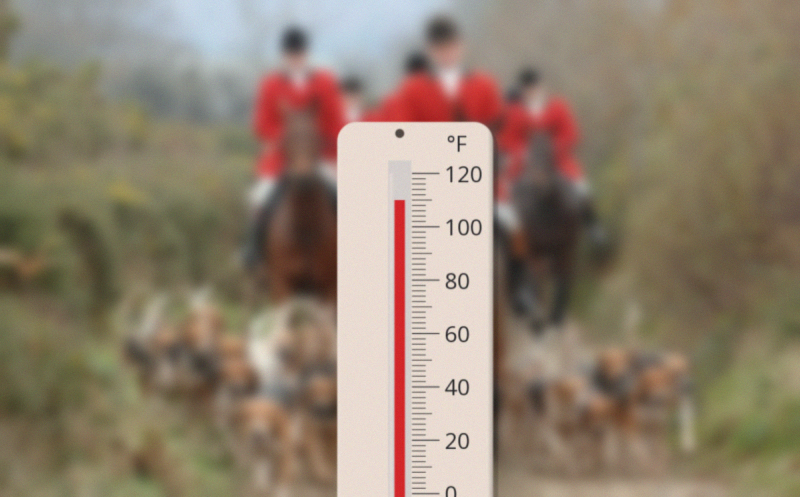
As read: 110 (°F)
